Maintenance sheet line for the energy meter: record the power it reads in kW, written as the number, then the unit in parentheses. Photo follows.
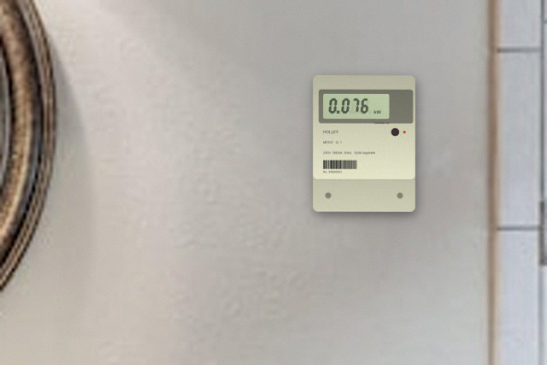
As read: 0.076 (kW)
